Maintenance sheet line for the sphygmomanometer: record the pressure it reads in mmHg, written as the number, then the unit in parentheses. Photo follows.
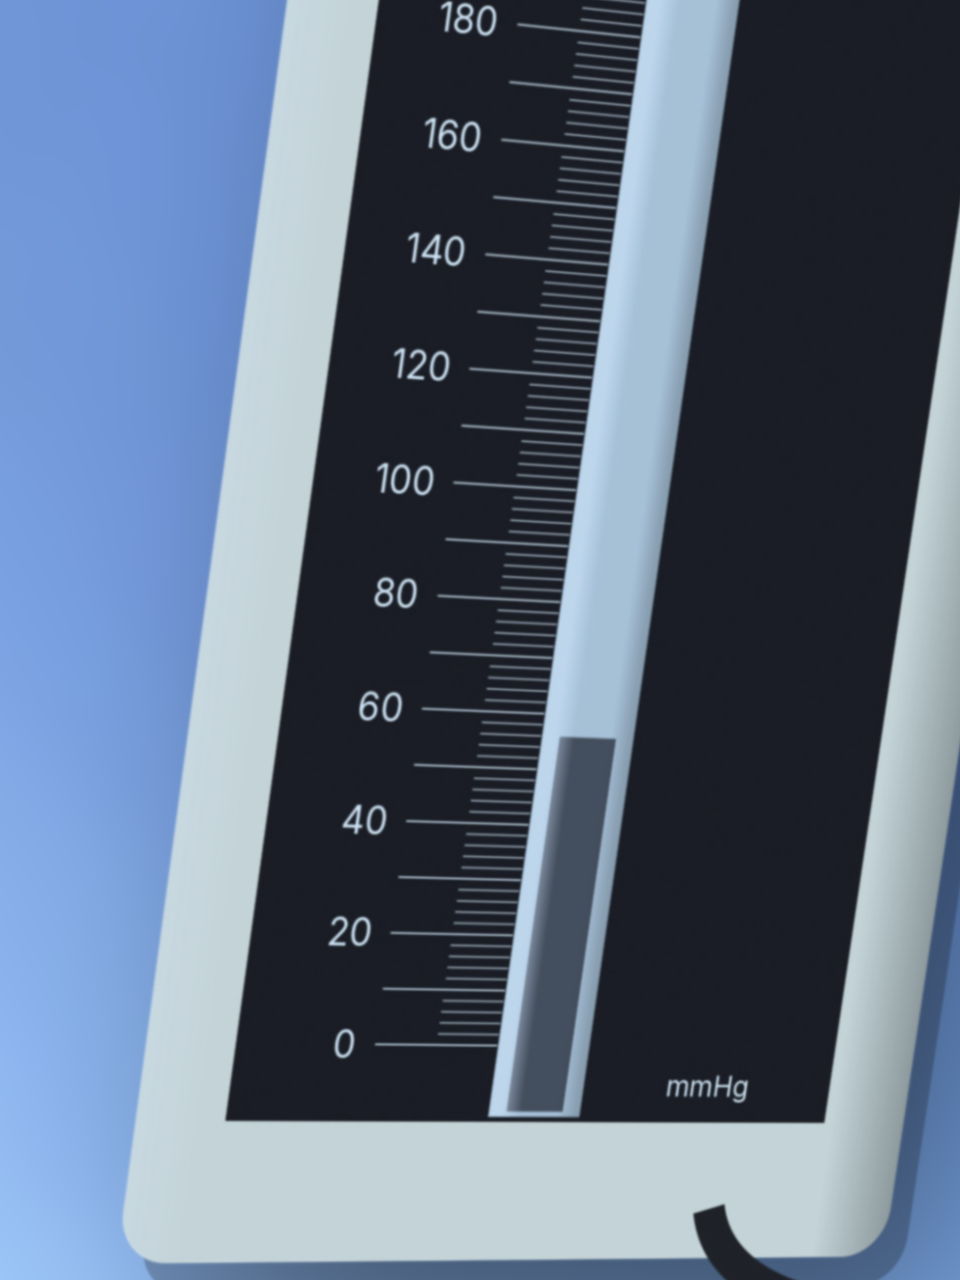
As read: 56 (mmHg)
